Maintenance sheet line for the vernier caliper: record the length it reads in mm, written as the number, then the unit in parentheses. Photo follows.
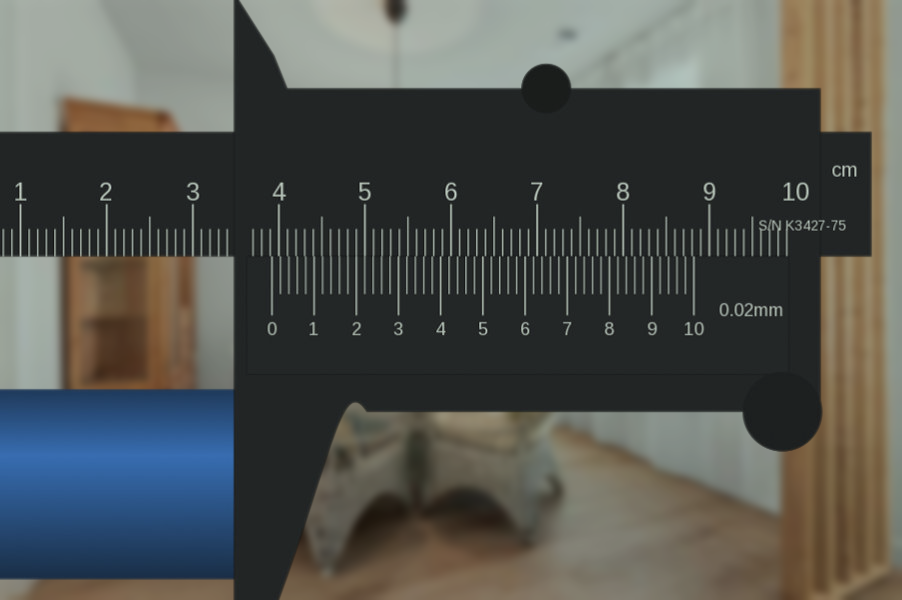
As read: 39.2 (mm)
